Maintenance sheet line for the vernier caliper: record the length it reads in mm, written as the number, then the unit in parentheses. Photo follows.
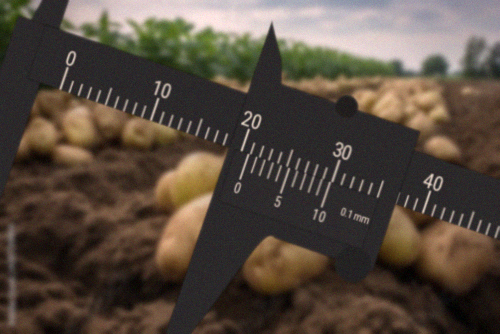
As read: 20.8 (mm)
